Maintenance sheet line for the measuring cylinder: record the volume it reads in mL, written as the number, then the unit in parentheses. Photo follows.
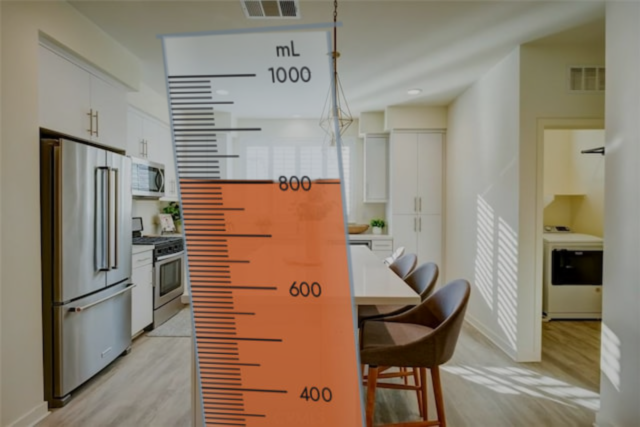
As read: 800 (mL)
